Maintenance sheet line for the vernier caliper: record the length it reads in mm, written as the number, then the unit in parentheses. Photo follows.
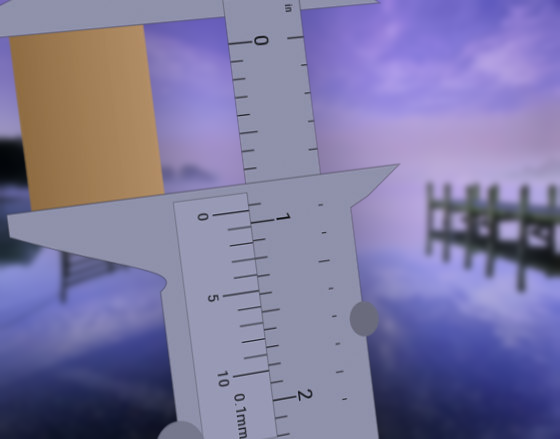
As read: 9.3 (mm)
